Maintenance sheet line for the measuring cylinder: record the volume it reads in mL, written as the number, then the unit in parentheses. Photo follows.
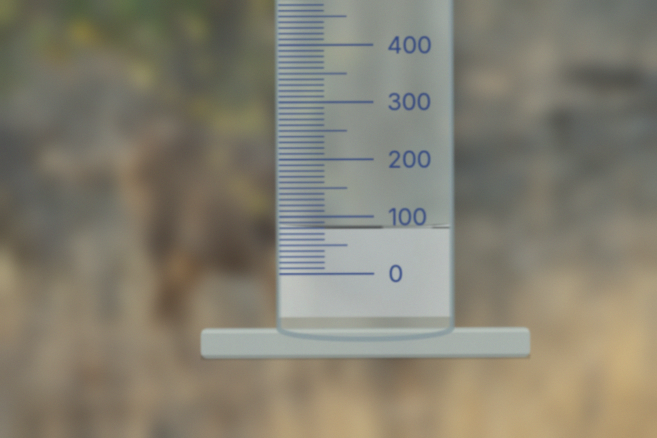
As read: 80 (mL)
